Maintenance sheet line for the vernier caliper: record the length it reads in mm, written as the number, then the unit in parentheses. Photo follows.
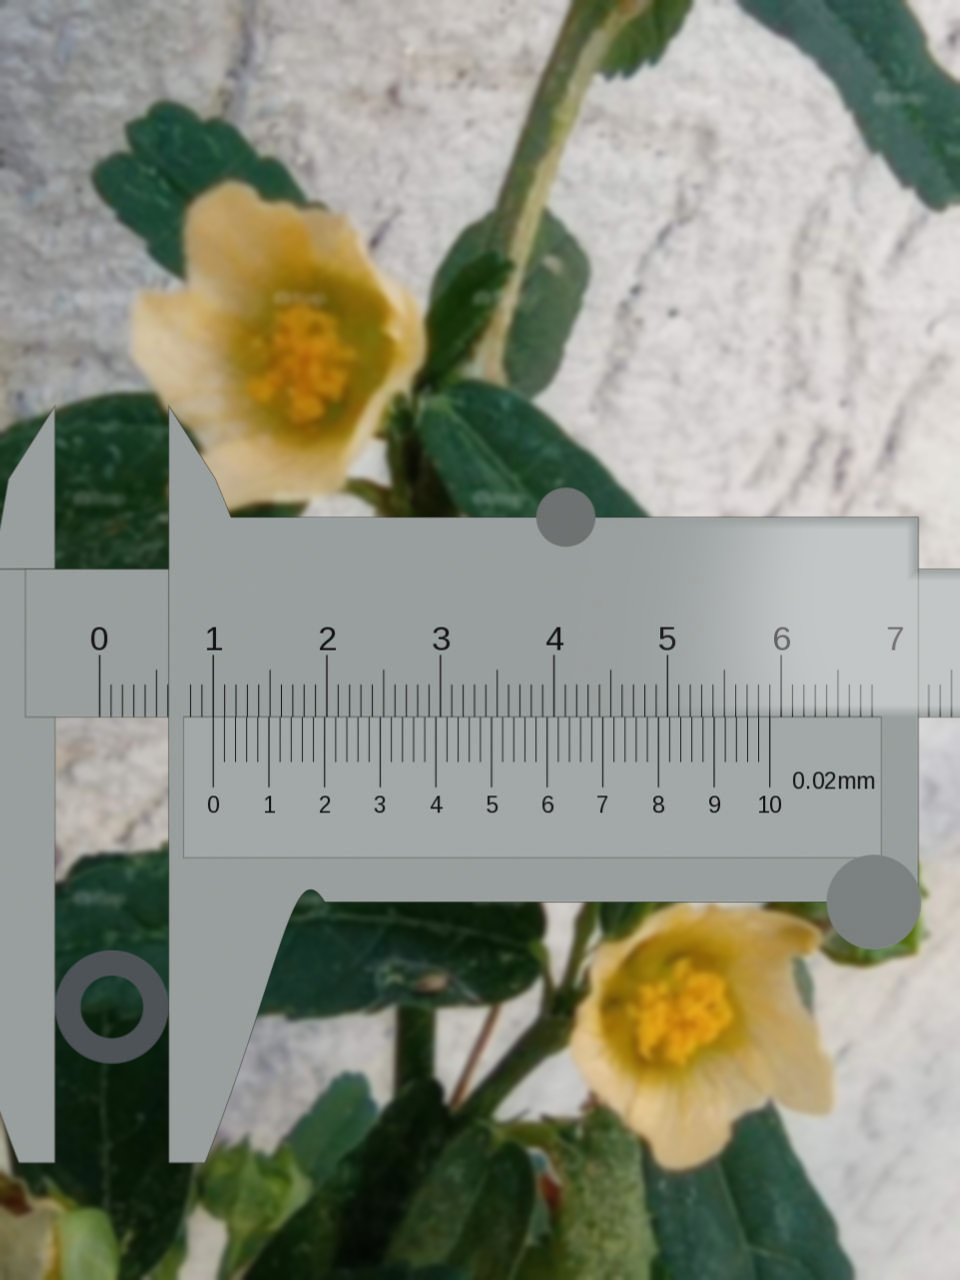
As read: 10.0 (mm)
